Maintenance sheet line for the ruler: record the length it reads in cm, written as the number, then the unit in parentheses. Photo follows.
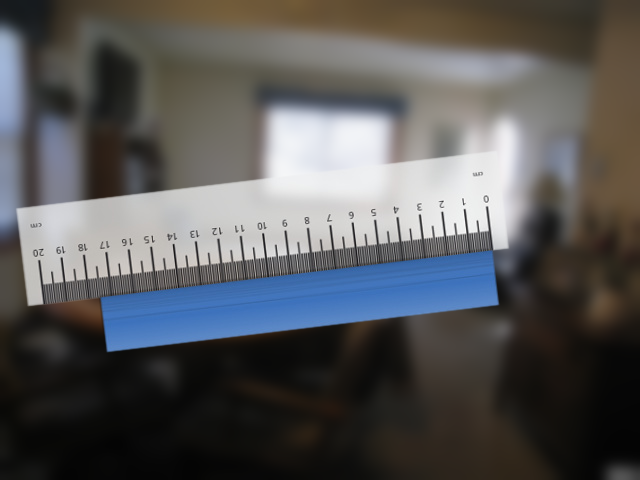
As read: 17.5 (cm)
